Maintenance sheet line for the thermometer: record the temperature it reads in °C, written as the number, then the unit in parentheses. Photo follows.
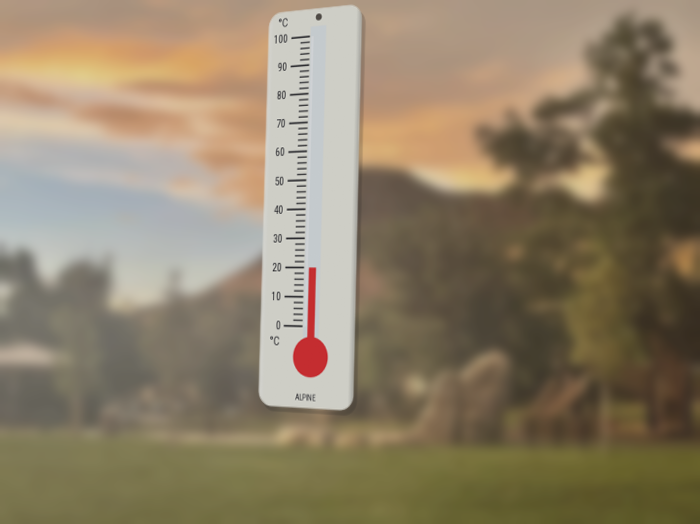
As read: 20 (°C)
